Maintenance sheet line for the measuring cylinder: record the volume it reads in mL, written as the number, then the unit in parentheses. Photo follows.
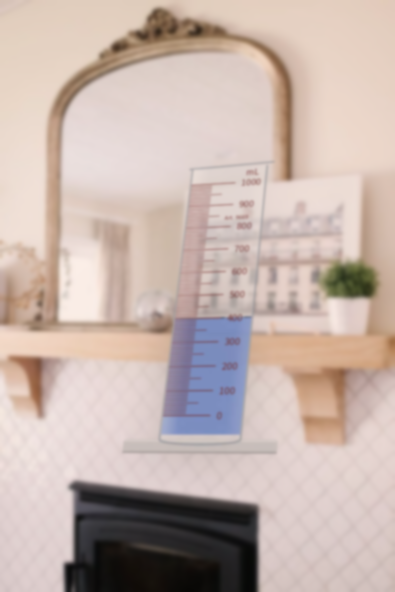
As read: 400 (mL)
